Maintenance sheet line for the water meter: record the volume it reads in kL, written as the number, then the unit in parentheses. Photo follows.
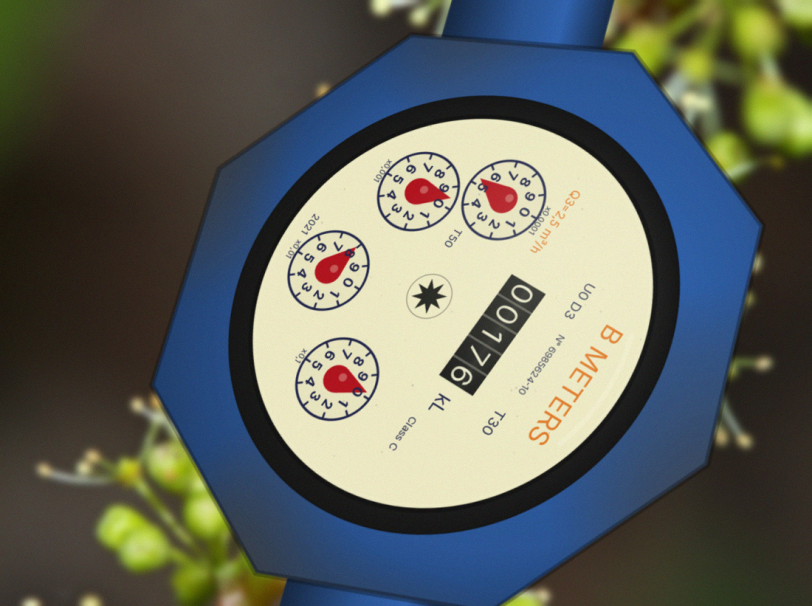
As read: 175.9795 (kL)
